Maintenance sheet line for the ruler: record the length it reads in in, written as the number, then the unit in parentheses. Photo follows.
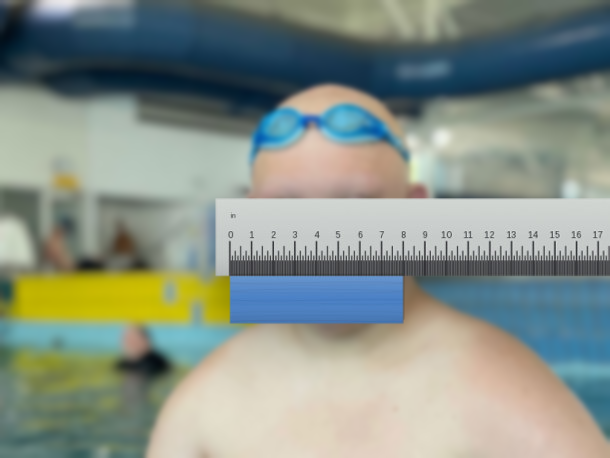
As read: 8 (in)
